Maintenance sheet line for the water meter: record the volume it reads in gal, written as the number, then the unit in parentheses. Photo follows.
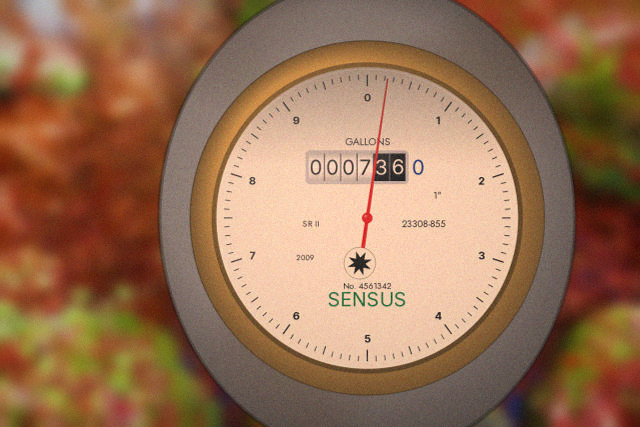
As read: 7360.2 (gal)
